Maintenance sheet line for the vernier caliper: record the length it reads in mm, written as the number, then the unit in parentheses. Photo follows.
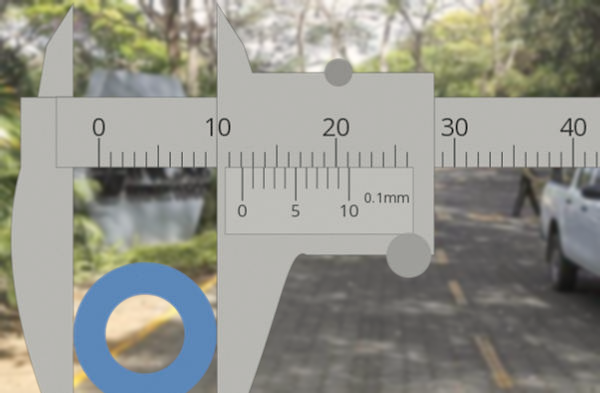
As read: 12.1 (mm)
